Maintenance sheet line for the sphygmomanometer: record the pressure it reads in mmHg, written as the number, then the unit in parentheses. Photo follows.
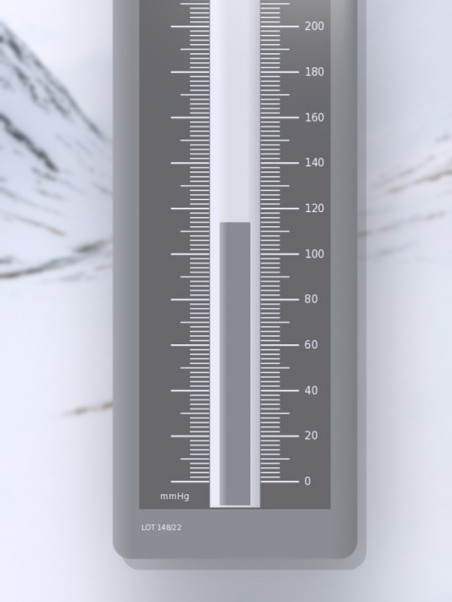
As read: 114 (mmHg)
